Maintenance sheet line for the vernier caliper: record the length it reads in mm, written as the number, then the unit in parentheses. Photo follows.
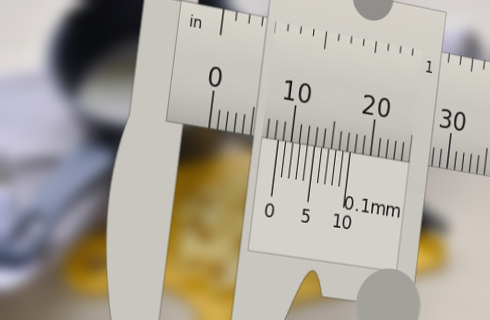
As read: 8.4 (mm)
